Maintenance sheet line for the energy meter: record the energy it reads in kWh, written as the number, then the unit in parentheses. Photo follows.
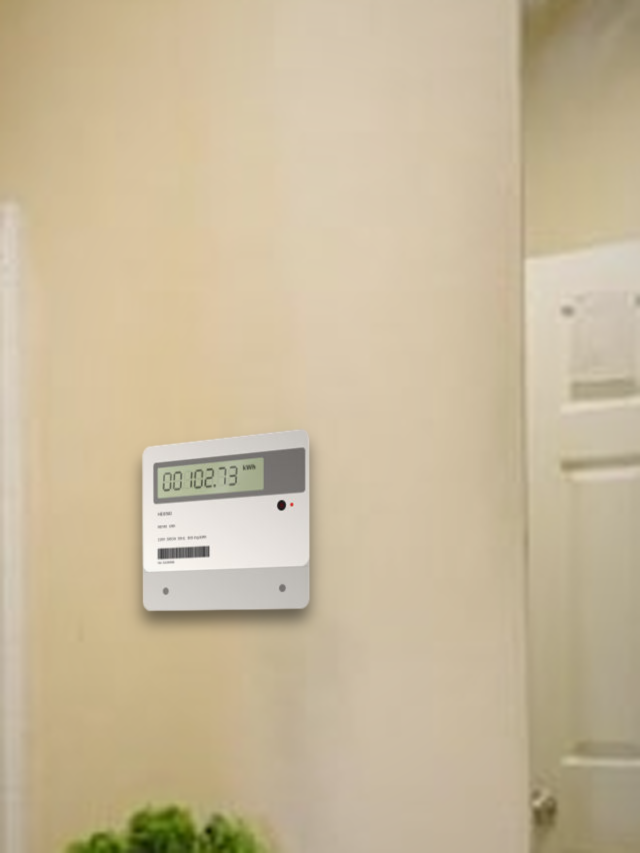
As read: 102.73 (kWh)
